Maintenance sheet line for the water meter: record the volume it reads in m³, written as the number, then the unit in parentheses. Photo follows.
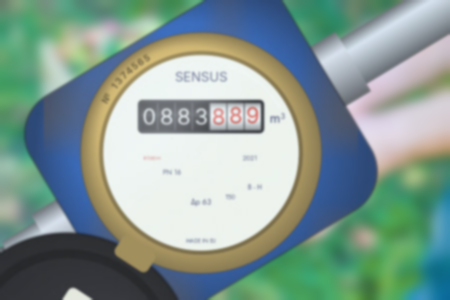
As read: 883.889 (m³)
